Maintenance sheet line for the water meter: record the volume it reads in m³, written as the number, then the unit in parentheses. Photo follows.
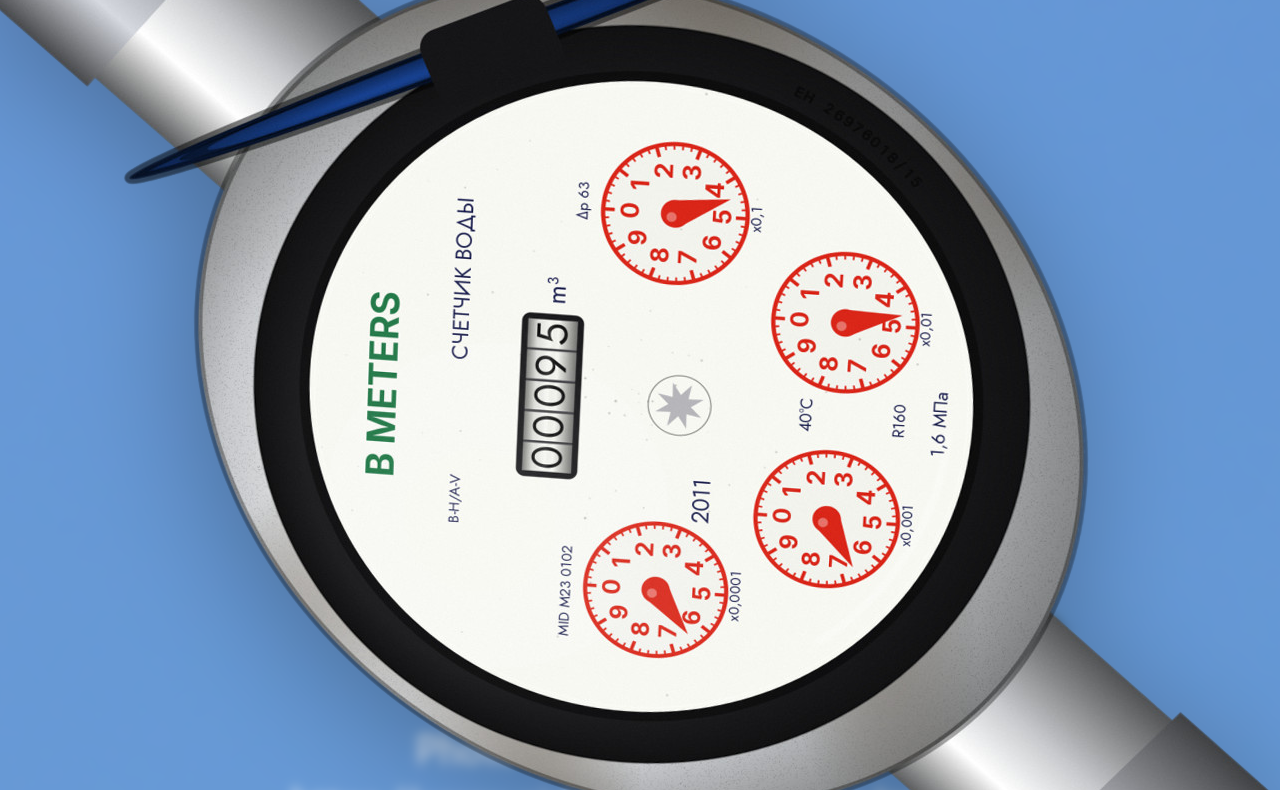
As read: 95.4466 (m³)
